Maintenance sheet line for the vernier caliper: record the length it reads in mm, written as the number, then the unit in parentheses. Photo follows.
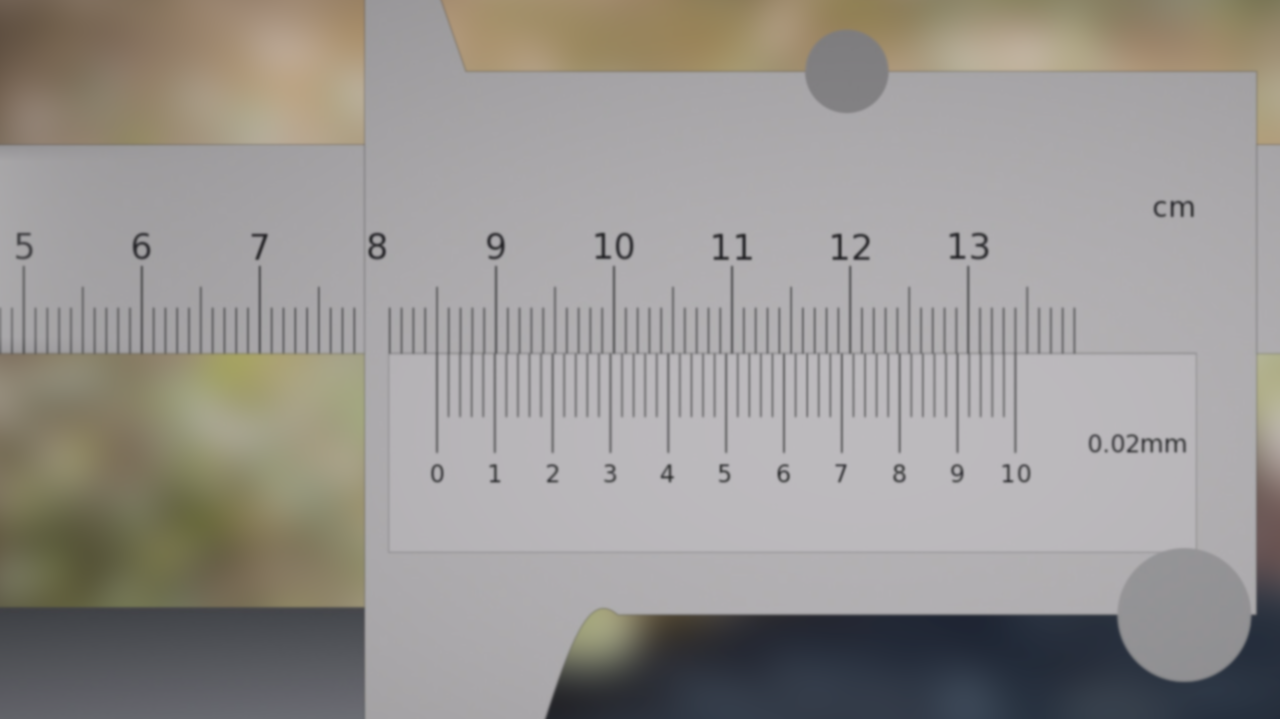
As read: 85.0 (mm)
